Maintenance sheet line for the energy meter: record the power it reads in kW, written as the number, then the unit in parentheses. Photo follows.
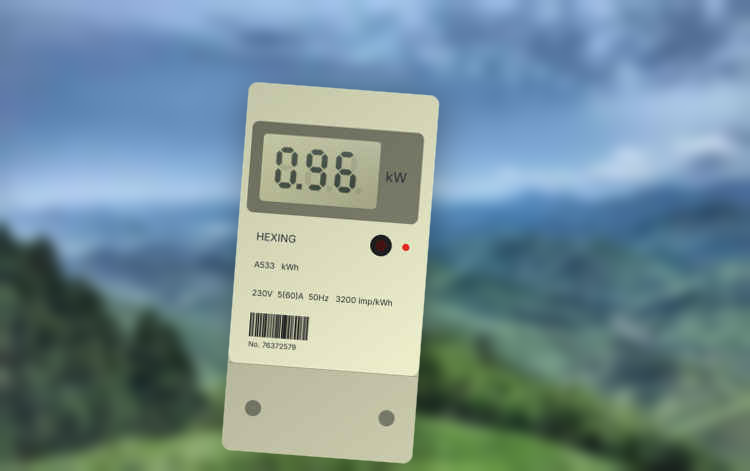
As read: 0.96 (kW)
